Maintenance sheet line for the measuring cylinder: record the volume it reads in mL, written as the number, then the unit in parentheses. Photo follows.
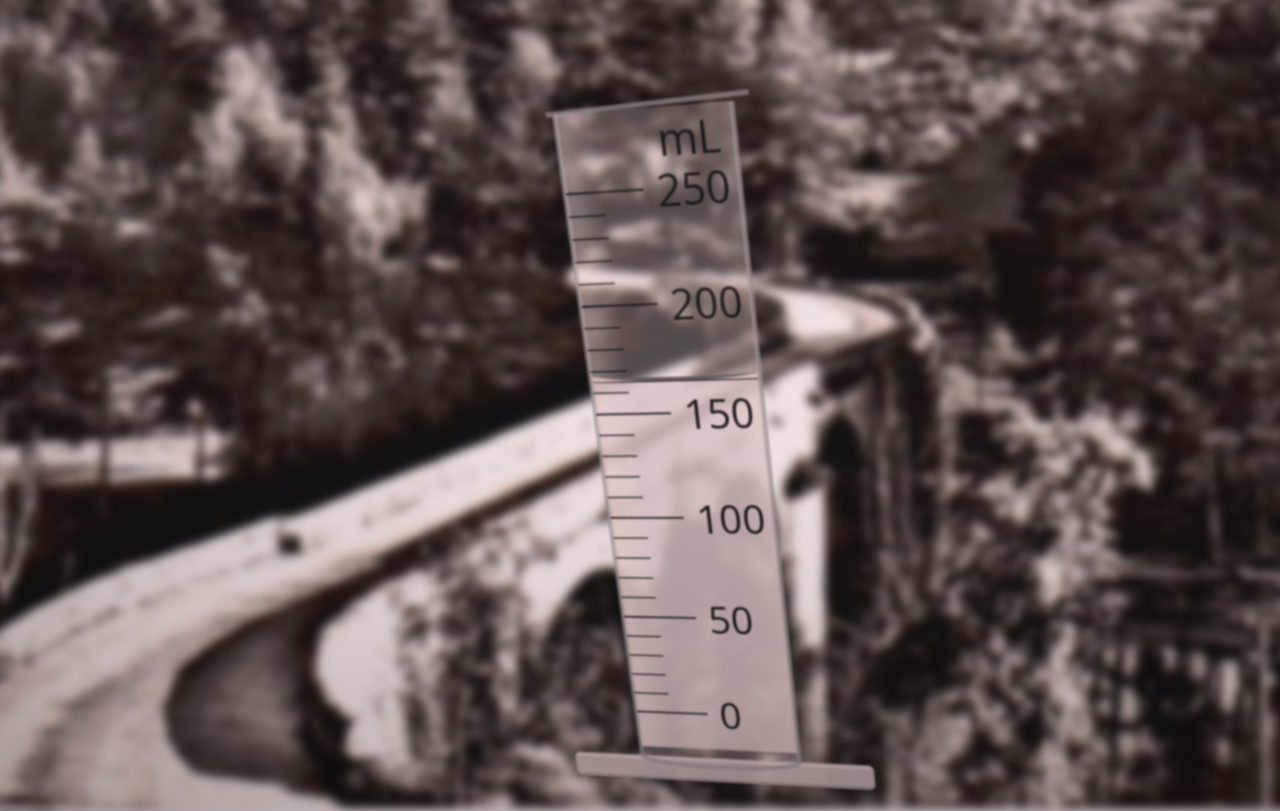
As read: 165 (mL)
